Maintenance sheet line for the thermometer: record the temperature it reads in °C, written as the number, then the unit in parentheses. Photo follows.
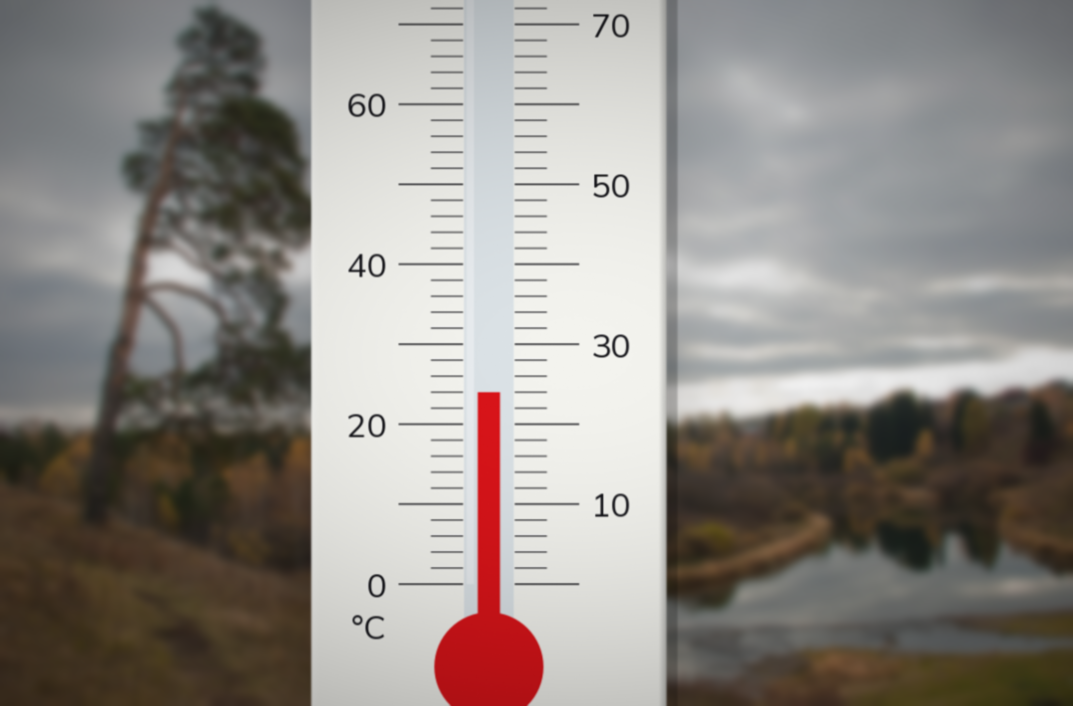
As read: 24 (°C)
